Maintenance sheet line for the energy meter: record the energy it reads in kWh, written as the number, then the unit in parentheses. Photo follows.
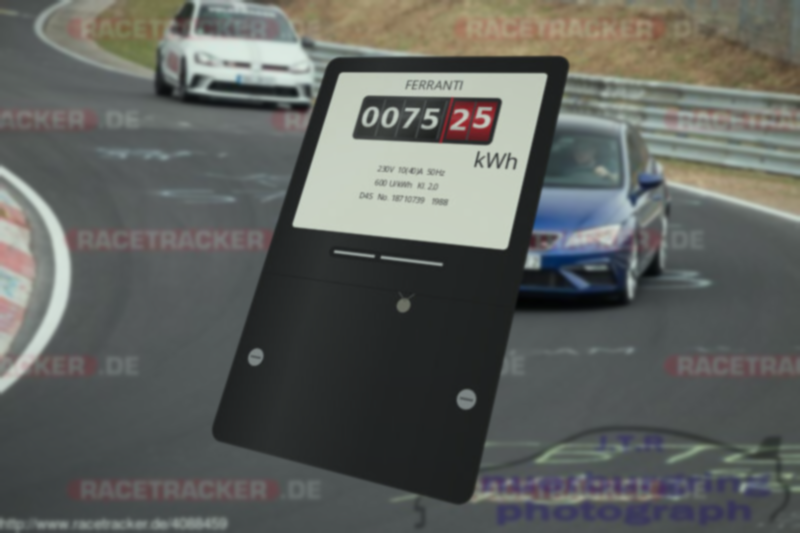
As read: 75.25 (kWh)
